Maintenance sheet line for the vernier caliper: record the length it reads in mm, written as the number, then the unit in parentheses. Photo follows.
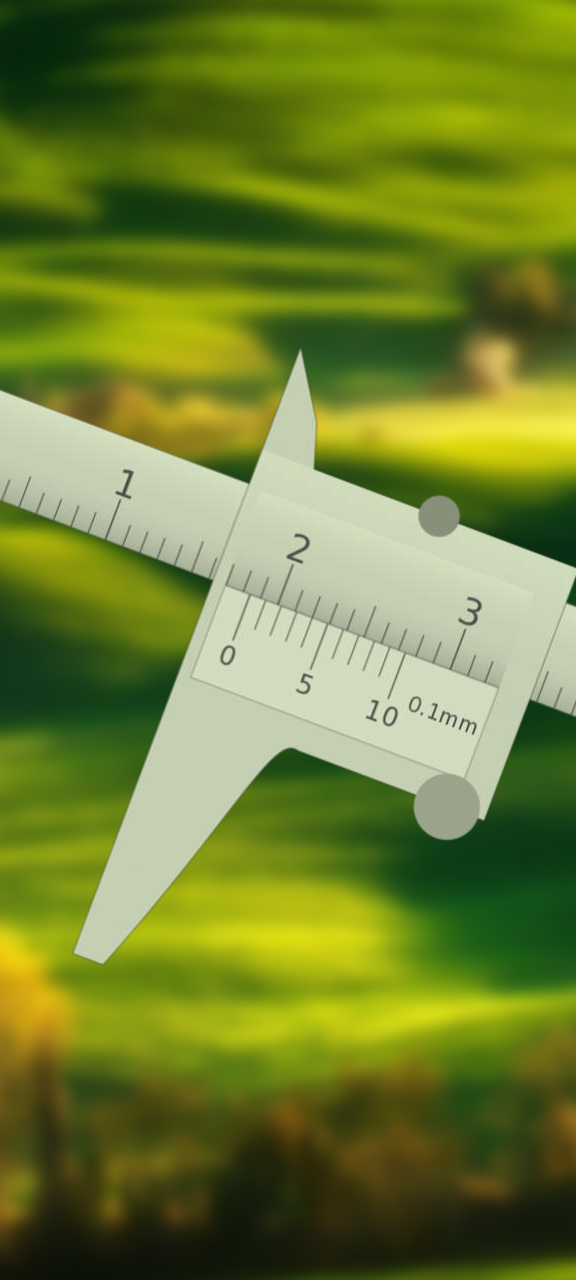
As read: 18.4 (mm)
